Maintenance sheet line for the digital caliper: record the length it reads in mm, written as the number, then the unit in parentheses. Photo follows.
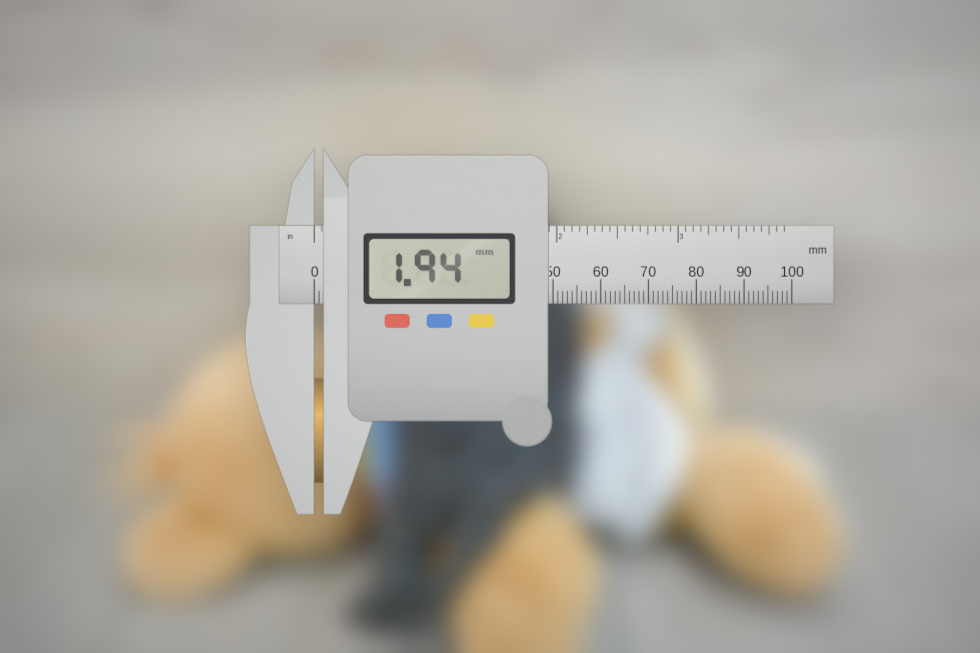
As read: 1.94 (mm)
